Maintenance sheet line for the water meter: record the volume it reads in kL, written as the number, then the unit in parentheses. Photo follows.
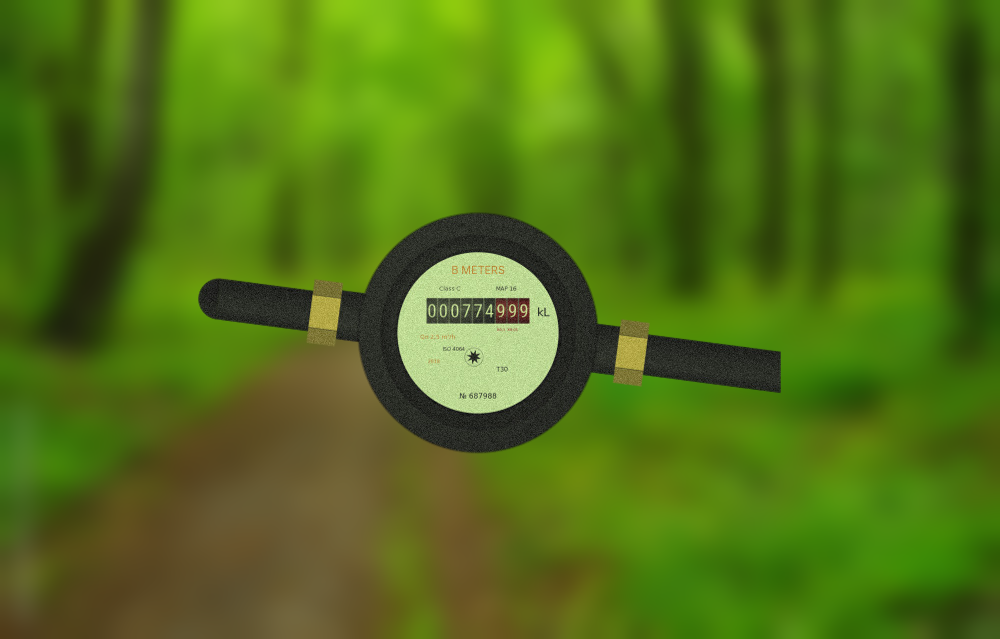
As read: 774.999 (kL)
